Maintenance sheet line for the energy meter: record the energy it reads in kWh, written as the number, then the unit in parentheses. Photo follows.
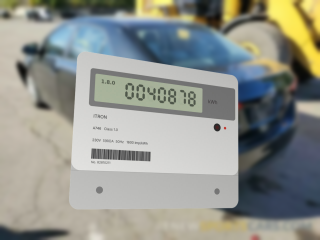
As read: 40878 (kWh)
